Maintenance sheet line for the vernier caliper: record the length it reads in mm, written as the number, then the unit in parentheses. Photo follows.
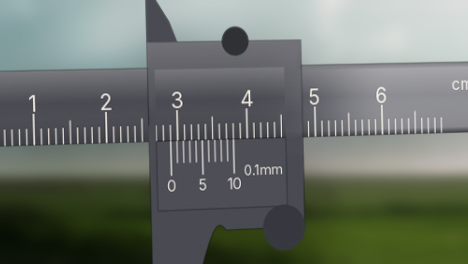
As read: 29.0 (mm)
